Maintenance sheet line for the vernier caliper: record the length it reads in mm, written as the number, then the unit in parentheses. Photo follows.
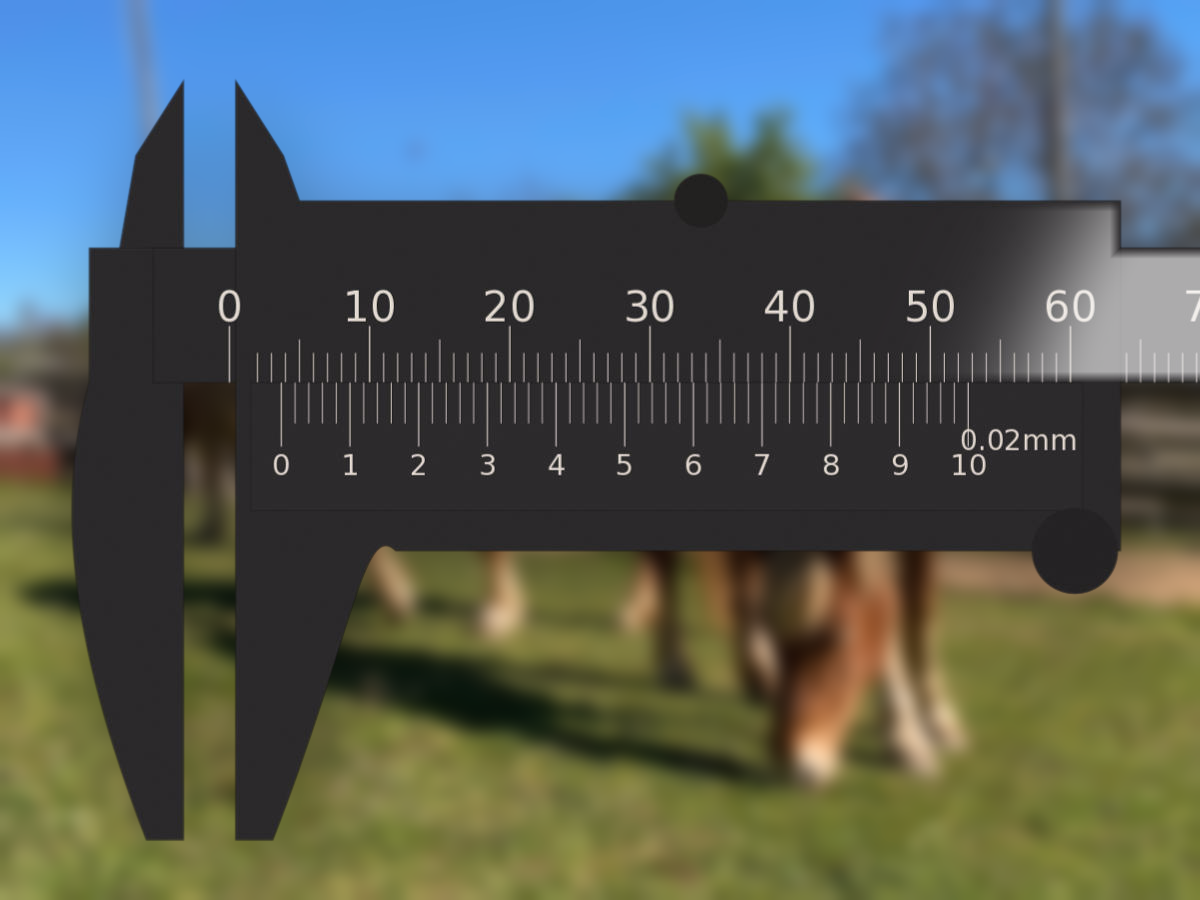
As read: 3.7 (mm)
